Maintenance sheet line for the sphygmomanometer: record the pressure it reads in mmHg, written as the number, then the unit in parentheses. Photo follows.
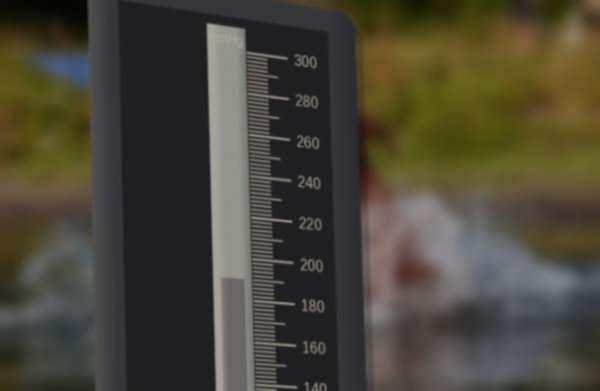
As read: 190 (mmHg)
